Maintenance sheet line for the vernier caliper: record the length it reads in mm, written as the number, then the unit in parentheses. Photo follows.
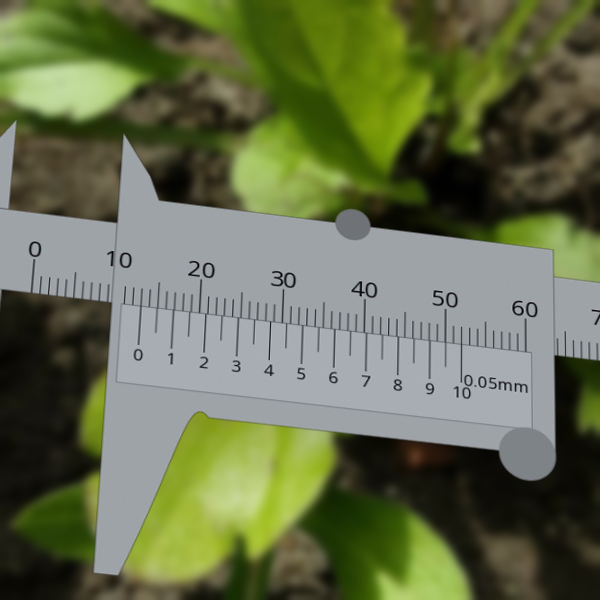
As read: 13.0 (mm)
